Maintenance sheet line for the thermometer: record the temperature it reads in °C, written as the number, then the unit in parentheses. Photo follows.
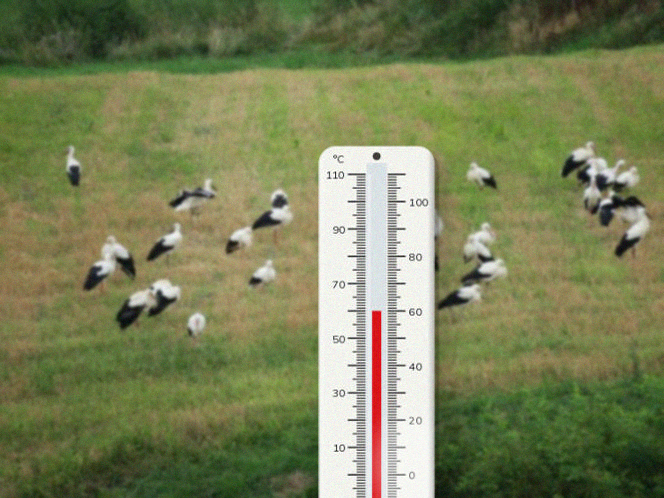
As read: 60 (°C)
